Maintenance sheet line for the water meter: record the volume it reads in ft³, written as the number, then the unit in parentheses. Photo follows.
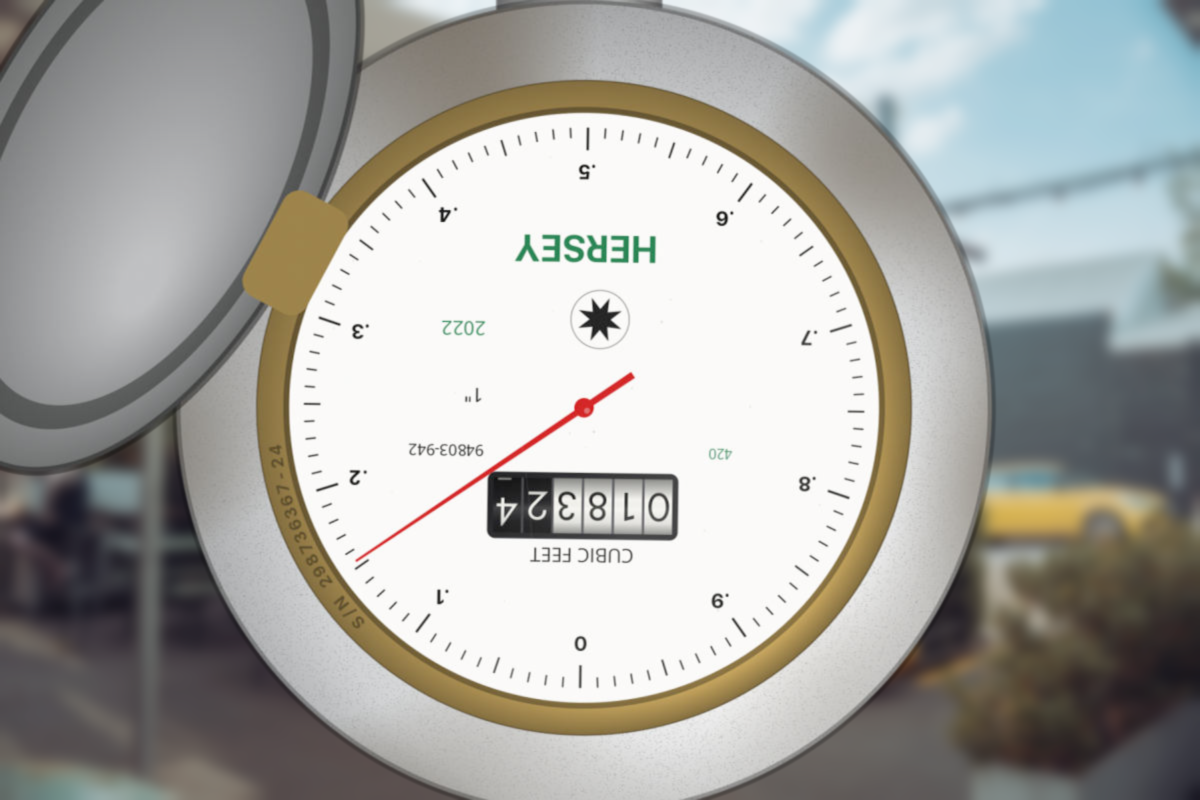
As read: 18324.15 (ft³)
